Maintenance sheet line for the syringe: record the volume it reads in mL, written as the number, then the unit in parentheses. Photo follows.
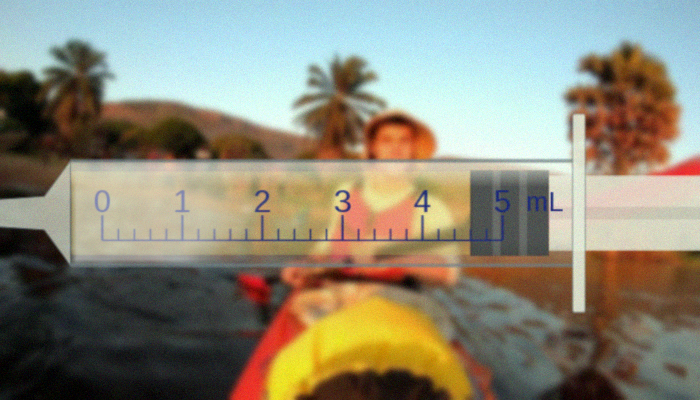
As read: 4.6 (mL)
